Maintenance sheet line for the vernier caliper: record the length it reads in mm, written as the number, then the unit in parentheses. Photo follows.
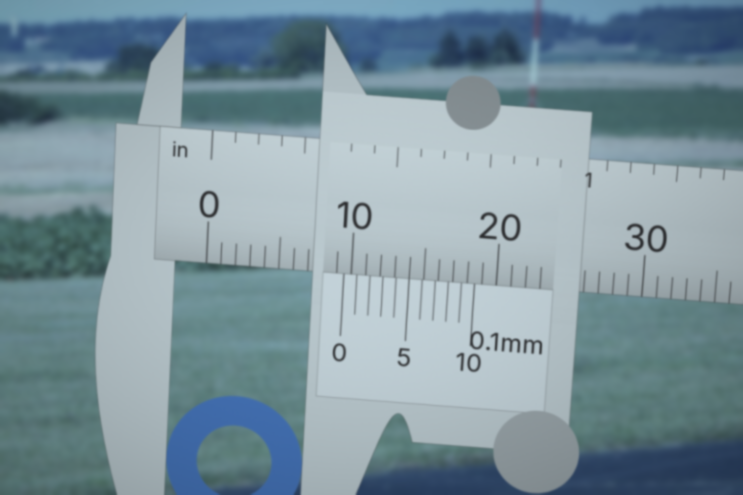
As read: 9.5 (mm)
